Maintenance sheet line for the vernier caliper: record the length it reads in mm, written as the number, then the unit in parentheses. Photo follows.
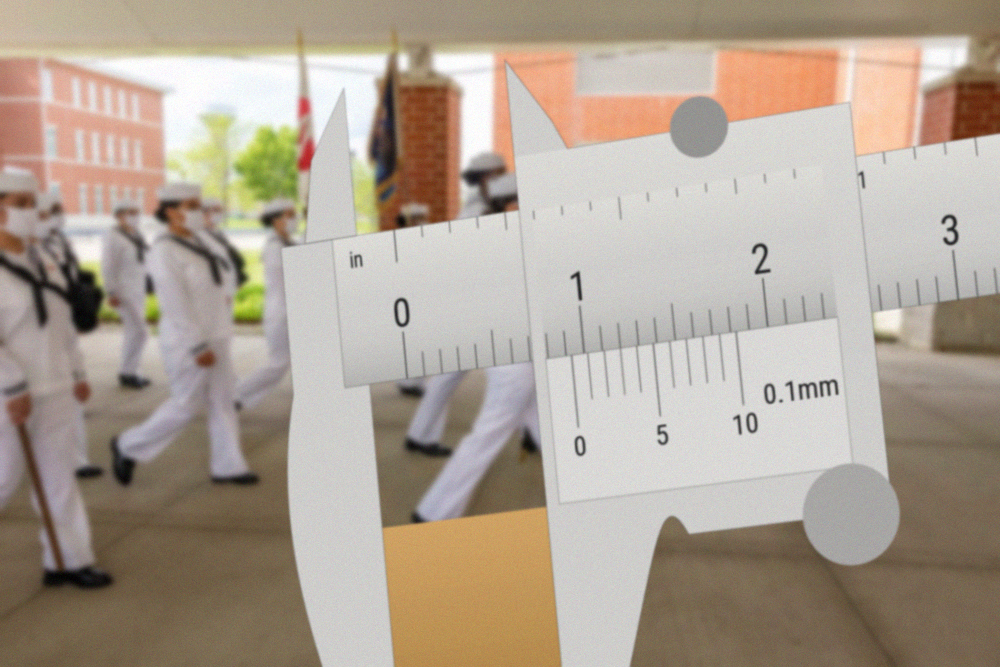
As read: 9.3 (mm)
